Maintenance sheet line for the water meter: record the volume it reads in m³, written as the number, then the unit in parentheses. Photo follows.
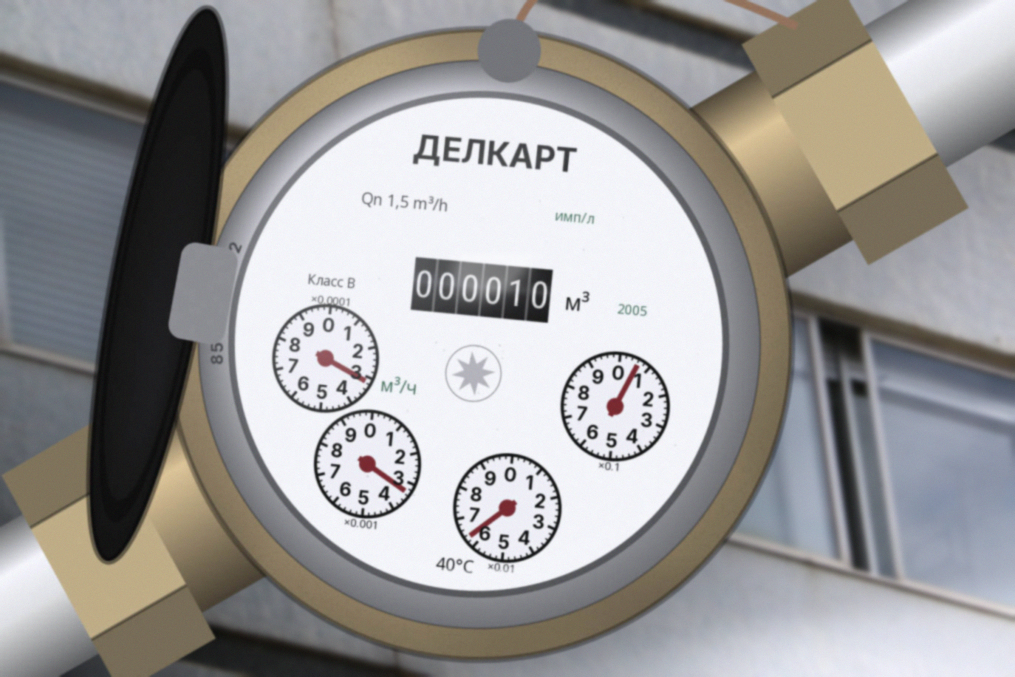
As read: 10.0633 (m³)
